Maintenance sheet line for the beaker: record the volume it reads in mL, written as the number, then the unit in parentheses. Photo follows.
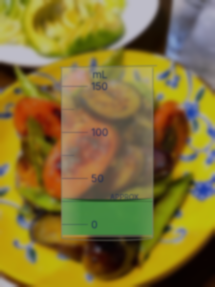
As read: 25 (mL)
